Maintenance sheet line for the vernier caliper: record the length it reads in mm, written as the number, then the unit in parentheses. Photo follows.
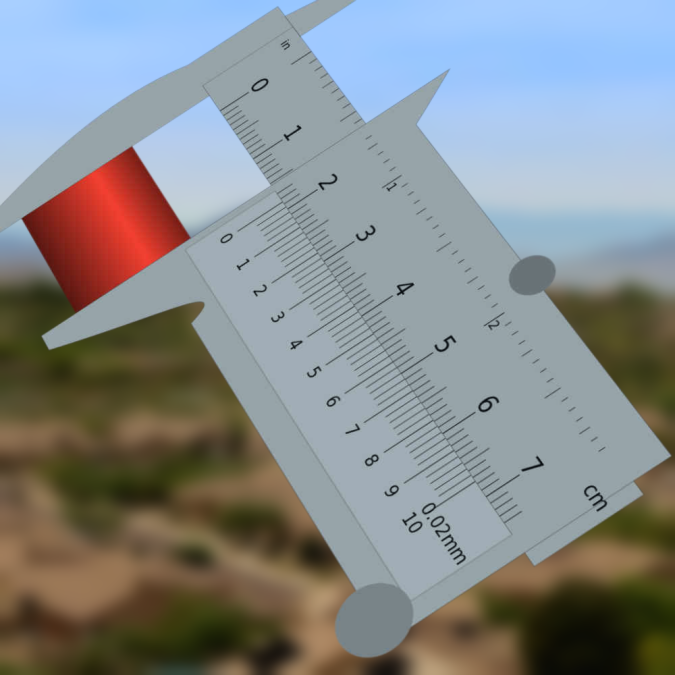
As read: 18.6 (mm)
